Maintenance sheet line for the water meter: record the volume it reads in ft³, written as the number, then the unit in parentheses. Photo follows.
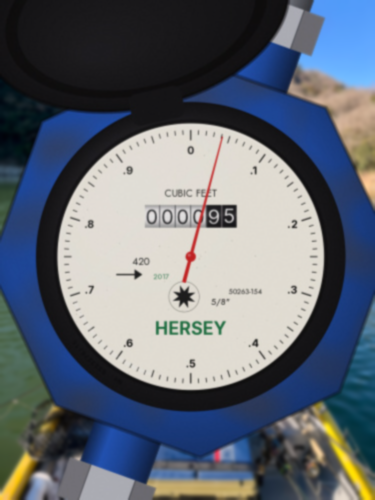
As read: 95.04 (ft³)
